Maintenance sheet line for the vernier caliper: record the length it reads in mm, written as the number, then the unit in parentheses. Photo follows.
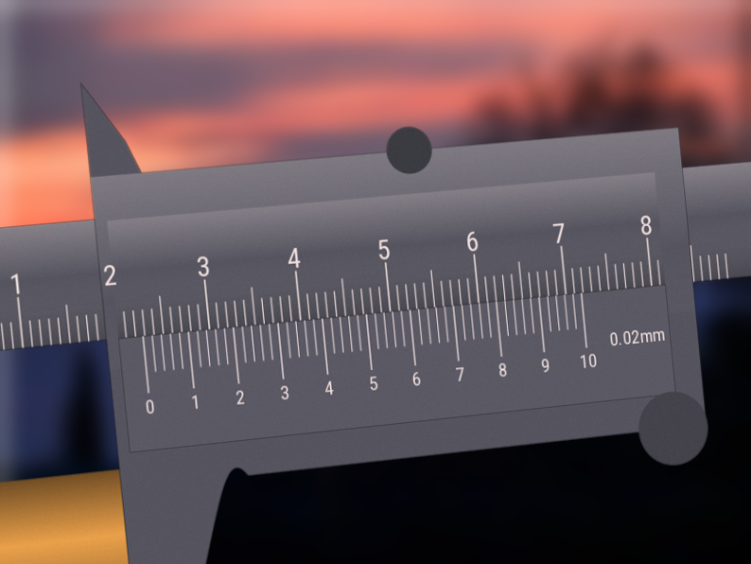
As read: 22.8 (mm)
